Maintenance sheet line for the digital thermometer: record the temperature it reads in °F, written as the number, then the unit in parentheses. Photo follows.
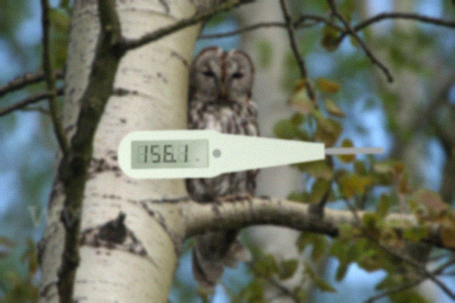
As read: 156.1 (°F)
